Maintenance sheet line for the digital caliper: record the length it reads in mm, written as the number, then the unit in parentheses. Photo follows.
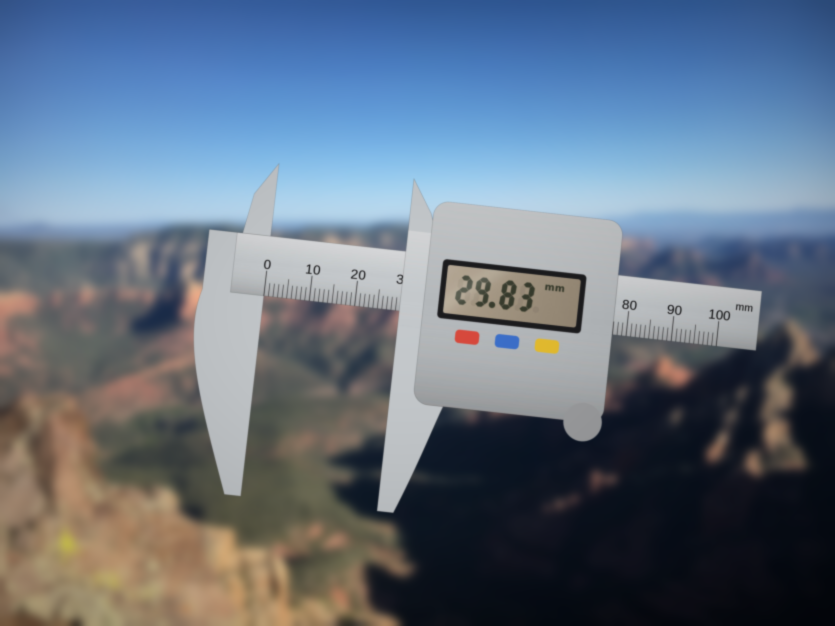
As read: 29.83 (mm)
